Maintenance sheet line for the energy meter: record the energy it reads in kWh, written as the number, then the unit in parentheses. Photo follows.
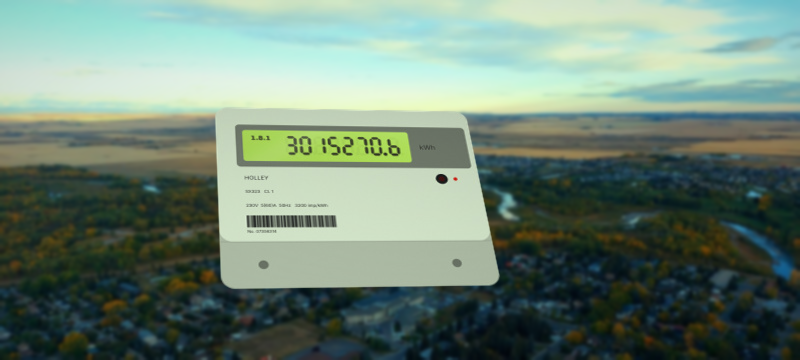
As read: 3015270.6 (kWh)
